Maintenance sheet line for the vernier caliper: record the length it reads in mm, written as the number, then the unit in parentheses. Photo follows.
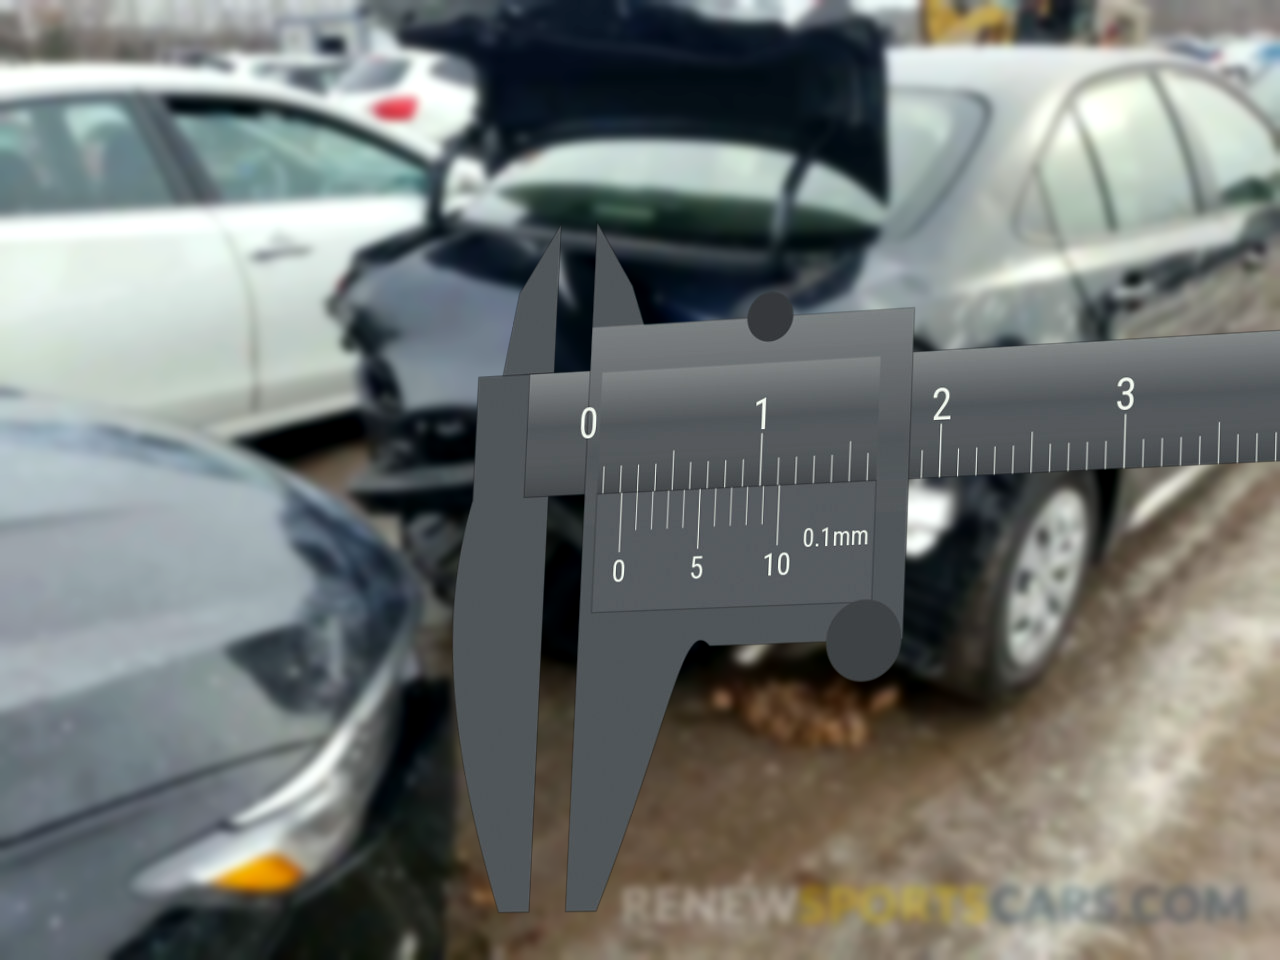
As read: 2.1 (mm)
